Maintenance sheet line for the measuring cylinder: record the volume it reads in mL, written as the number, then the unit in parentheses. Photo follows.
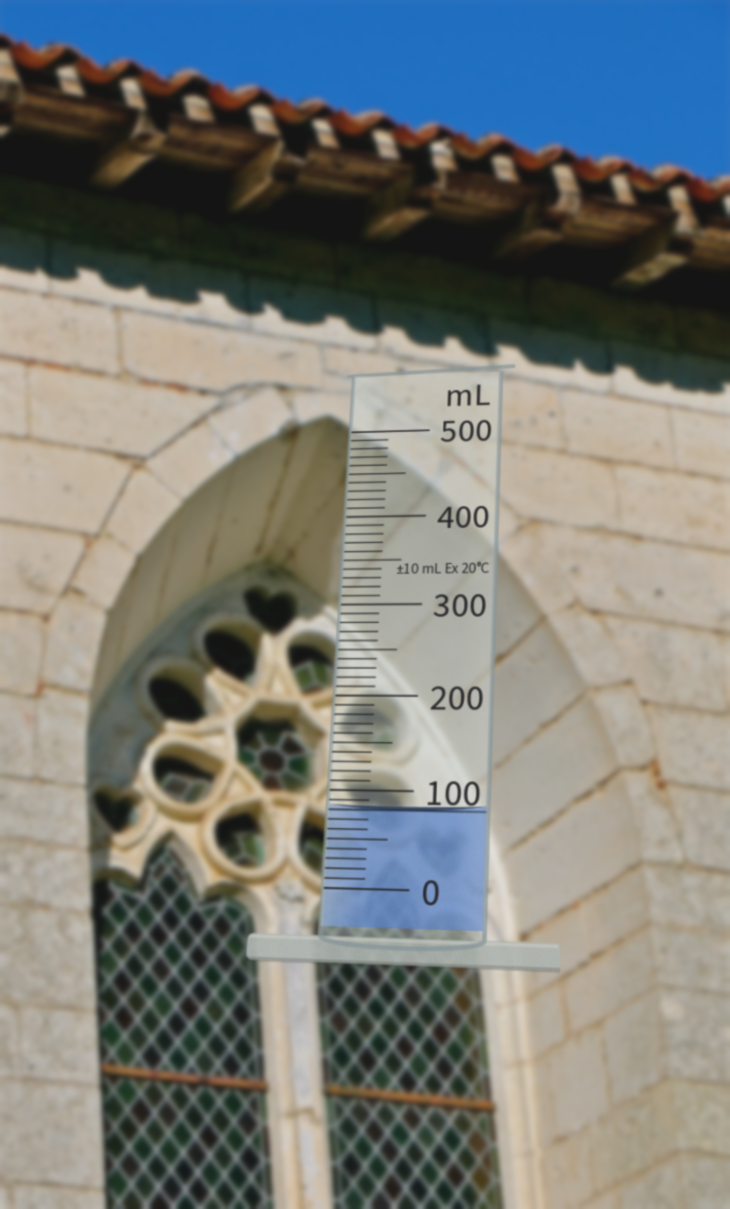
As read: 80 (mL)
